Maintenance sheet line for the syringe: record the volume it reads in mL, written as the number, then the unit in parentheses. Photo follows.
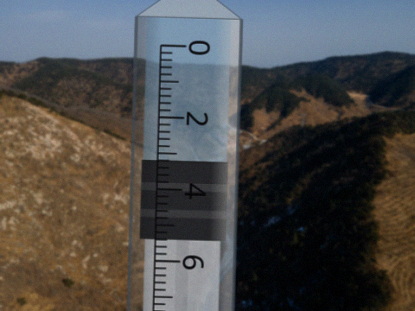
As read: 3.2 (mL)
